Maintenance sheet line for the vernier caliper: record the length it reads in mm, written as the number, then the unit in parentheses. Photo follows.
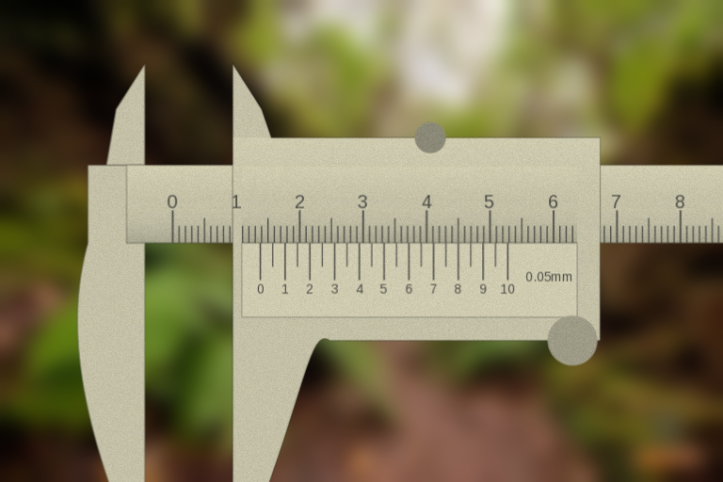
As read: 13.8 (mm)
